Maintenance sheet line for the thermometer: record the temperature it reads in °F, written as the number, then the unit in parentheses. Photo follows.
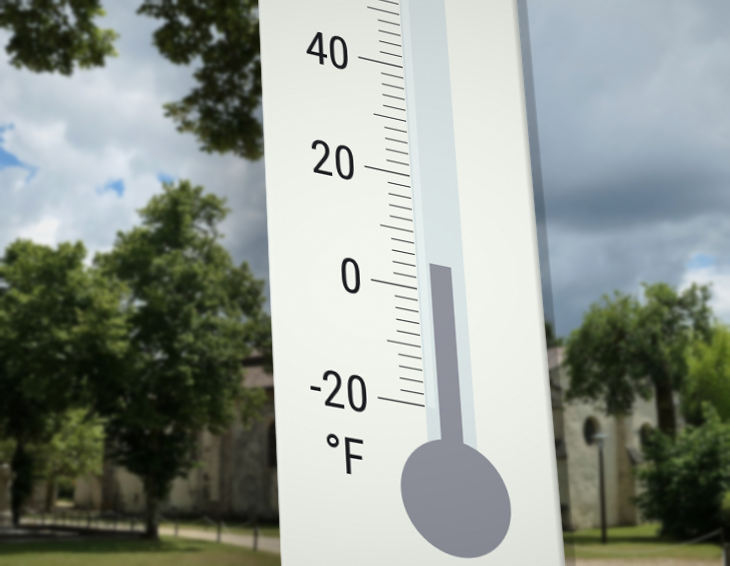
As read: 5 (°F)
